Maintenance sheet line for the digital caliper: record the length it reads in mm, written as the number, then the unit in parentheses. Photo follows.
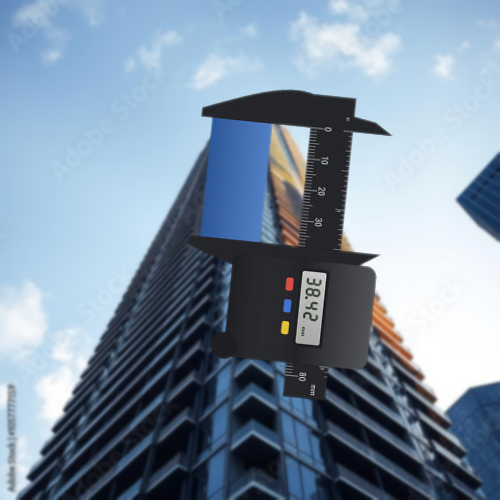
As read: 38.42 (mm)
